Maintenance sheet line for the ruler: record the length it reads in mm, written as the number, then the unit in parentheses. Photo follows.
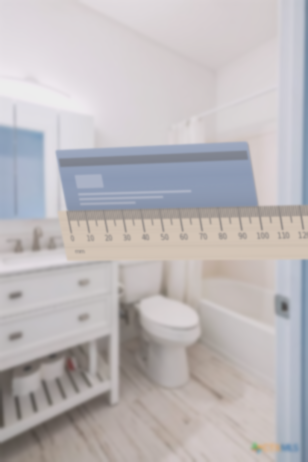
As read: 100 (mm)
